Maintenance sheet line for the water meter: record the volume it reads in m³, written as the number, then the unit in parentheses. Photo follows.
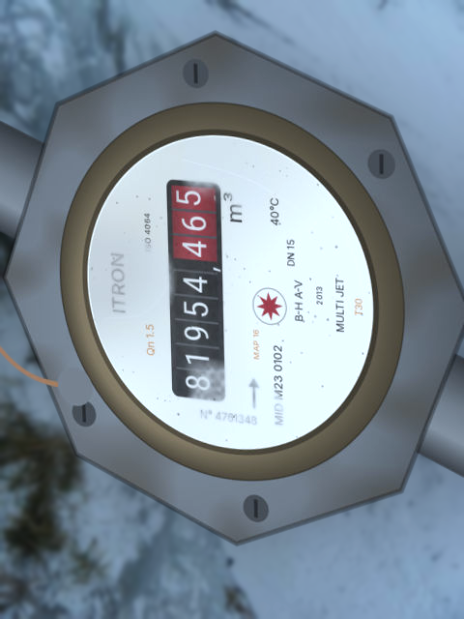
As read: 81954.465 (m³)
